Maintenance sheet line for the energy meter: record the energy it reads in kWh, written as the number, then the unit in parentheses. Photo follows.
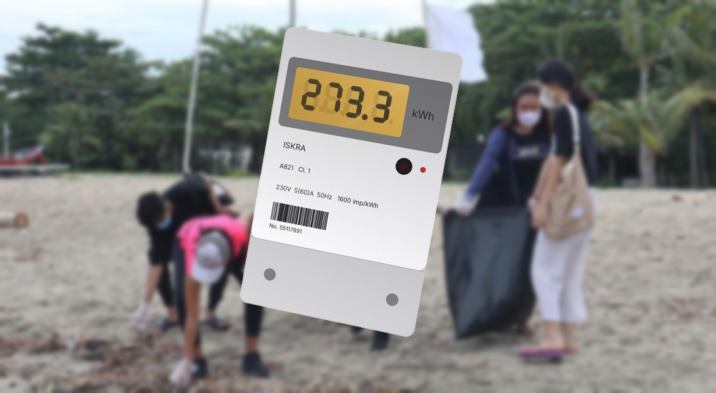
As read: 273.3 (kWh)
